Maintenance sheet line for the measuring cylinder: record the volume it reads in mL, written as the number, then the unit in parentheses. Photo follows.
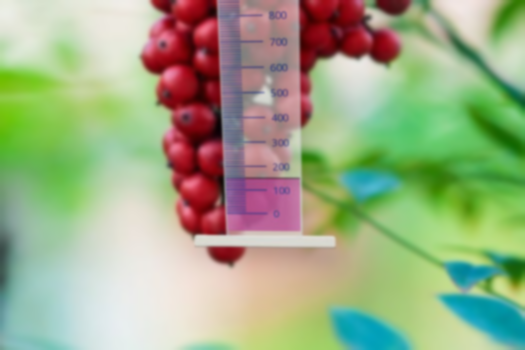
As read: 150 (mL)
